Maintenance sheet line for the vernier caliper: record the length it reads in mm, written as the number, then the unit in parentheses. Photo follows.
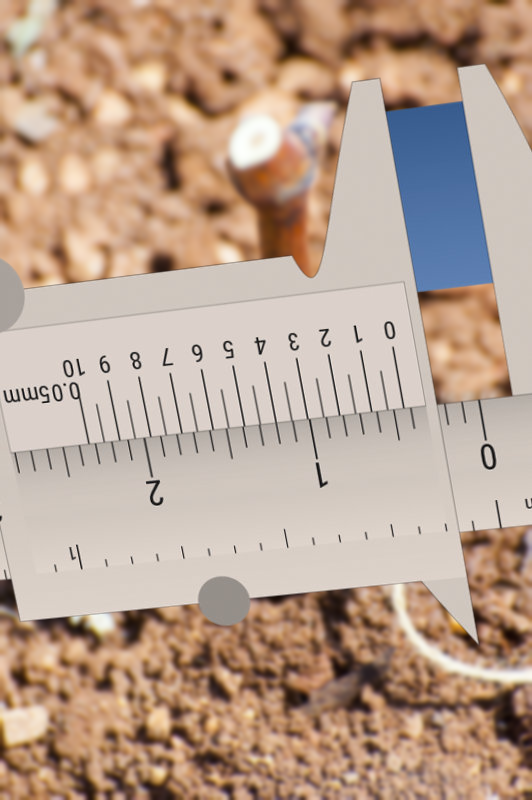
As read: 4.4 (mm)
